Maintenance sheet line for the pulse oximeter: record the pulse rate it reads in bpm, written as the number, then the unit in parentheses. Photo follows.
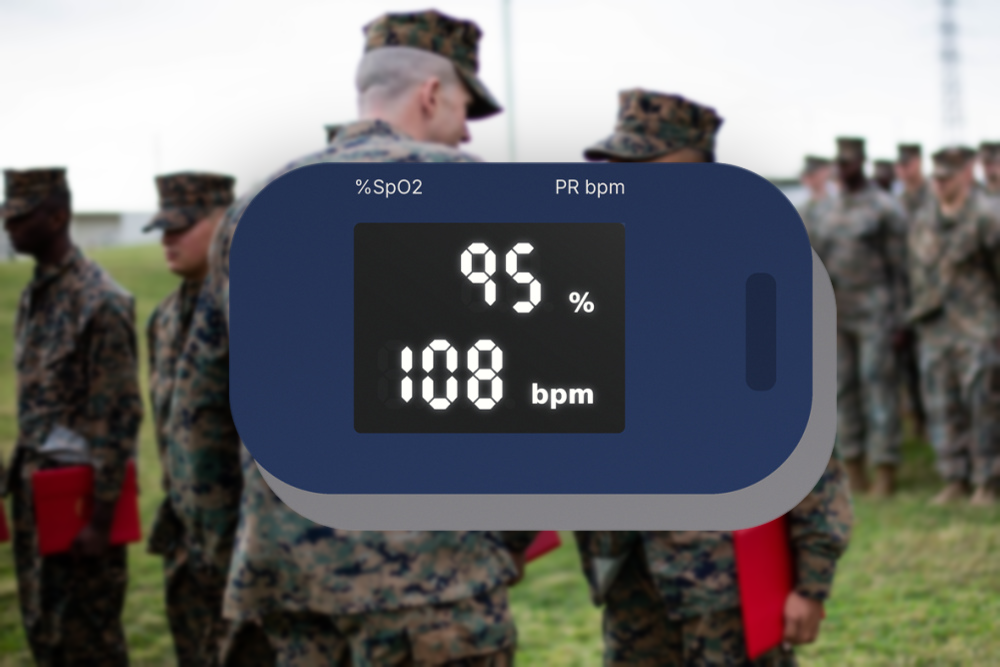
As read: 108 (bpm)
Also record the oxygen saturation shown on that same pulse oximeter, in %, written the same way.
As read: 95 (%)
